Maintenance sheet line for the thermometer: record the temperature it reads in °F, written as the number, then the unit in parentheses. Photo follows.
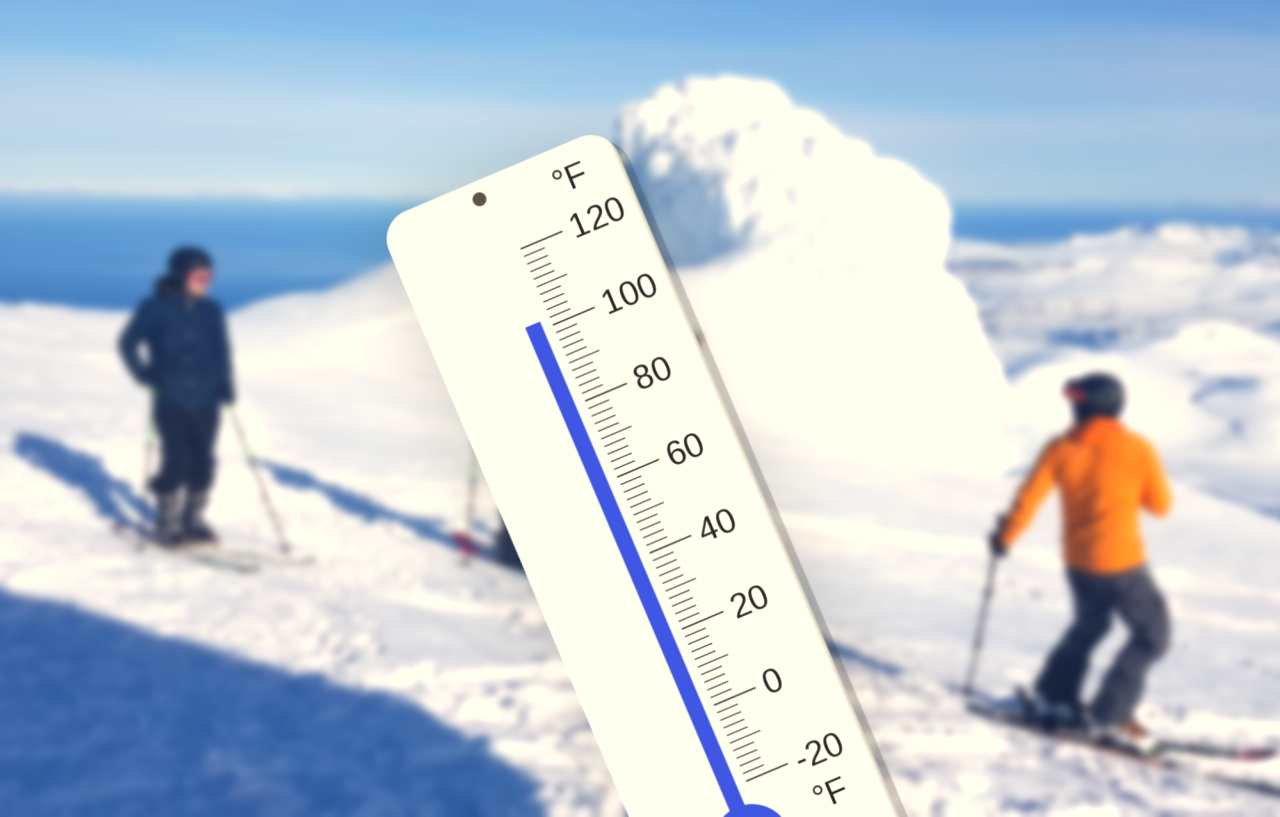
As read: 102 (°F)
